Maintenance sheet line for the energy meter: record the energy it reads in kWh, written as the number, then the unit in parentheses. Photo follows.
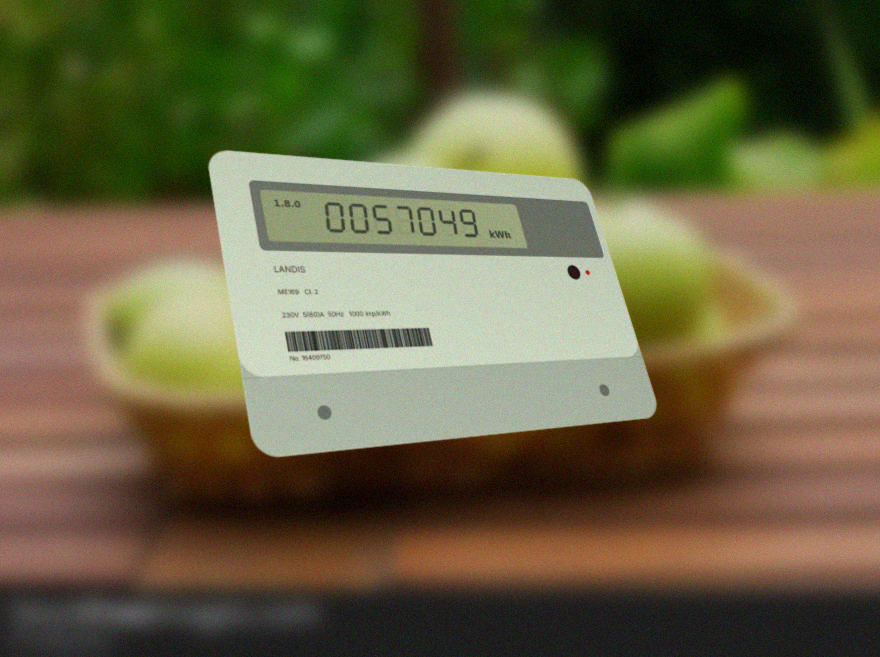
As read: 57049 (kWh)
